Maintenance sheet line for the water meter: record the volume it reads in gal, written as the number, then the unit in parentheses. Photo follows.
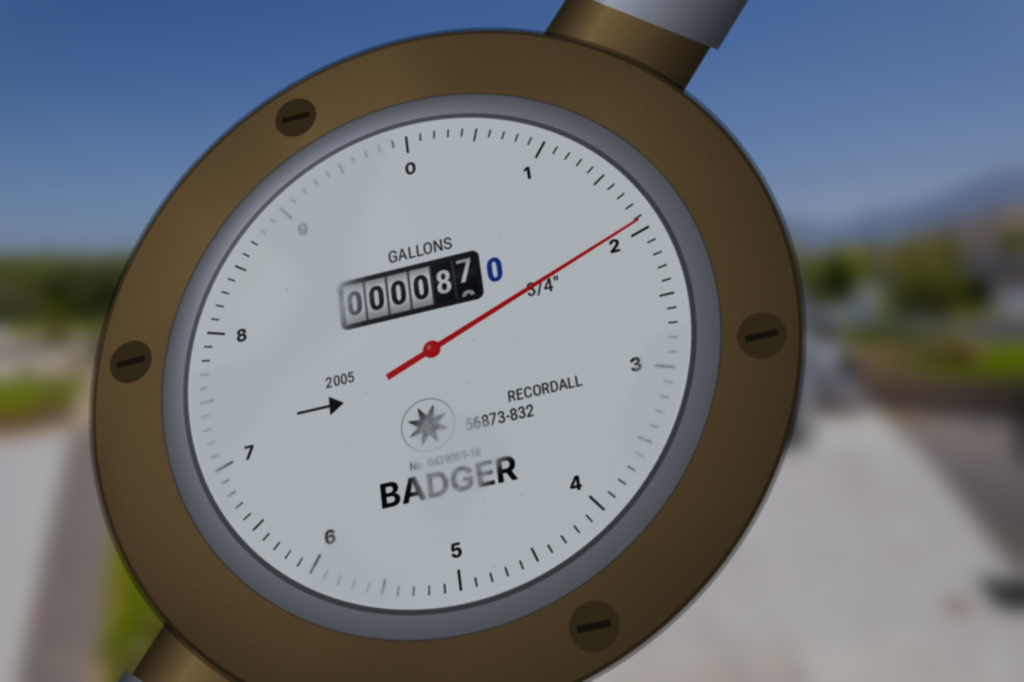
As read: 871.9 (gal)
